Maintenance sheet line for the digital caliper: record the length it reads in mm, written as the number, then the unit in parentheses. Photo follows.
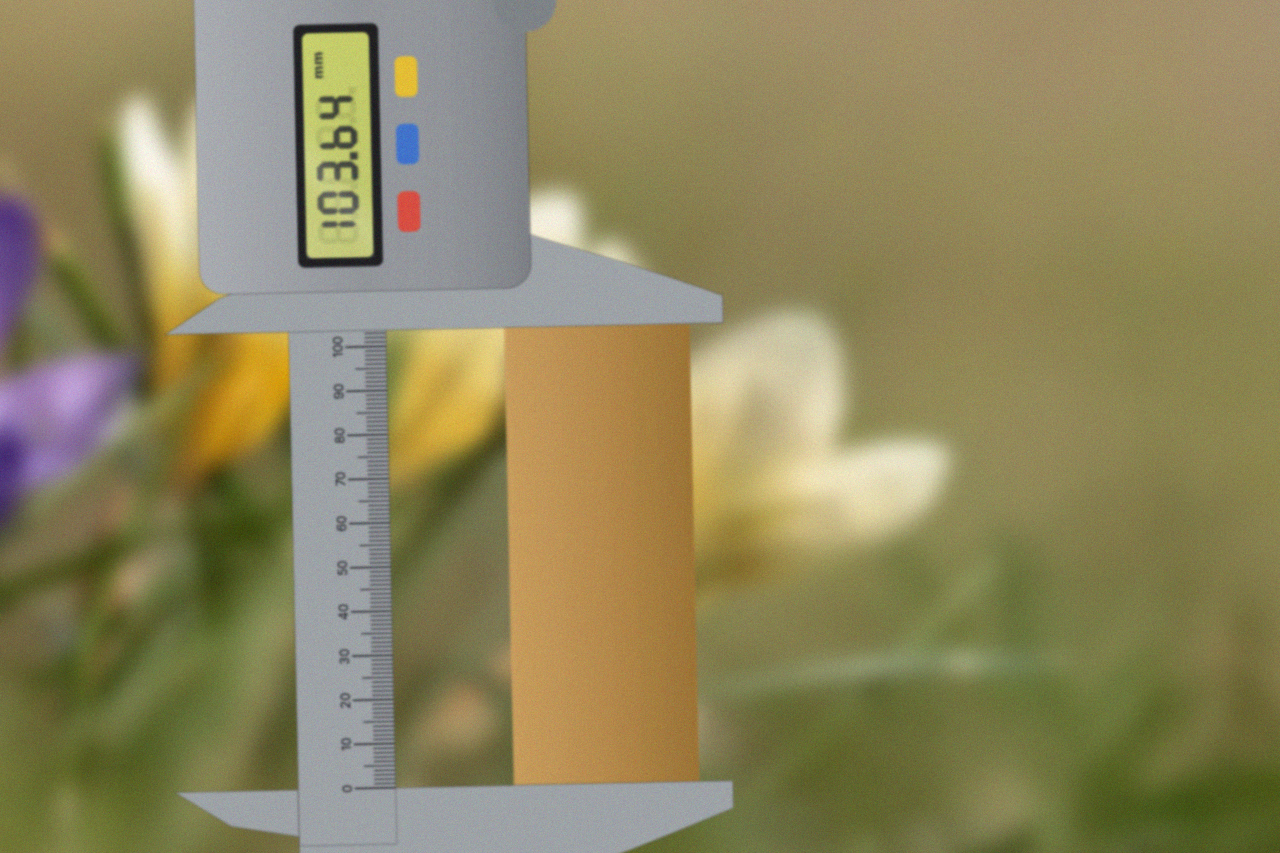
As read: 103.64 (mm)
